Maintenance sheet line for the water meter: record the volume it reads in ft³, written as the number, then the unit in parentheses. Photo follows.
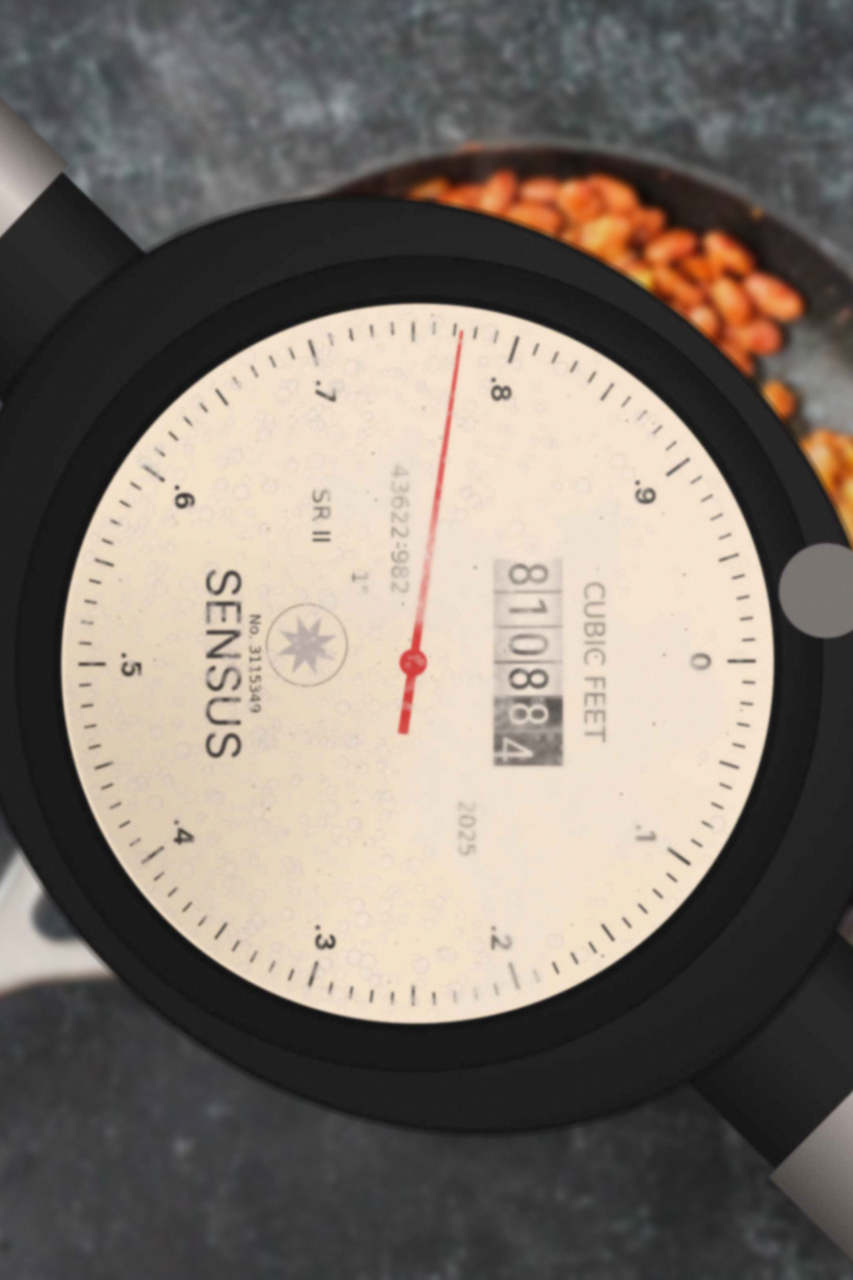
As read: 810883.77 (ft³)
